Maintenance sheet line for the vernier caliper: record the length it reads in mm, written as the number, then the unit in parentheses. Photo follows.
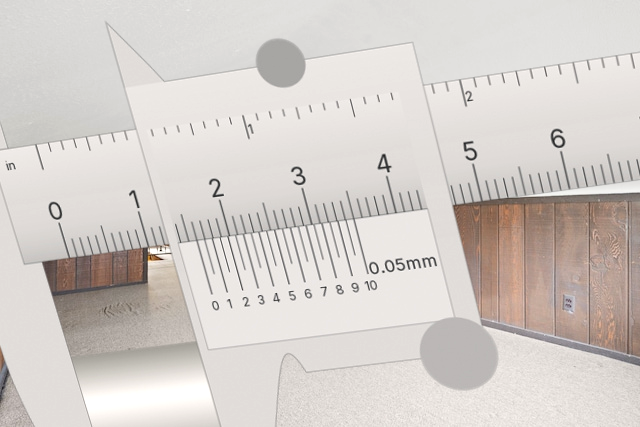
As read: 16.0 (mm)
